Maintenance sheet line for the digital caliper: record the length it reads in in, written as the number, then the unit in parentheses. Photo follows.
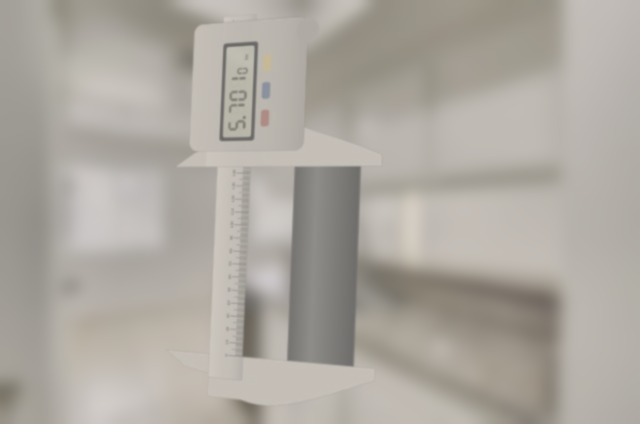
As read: 5.7010 (in)
